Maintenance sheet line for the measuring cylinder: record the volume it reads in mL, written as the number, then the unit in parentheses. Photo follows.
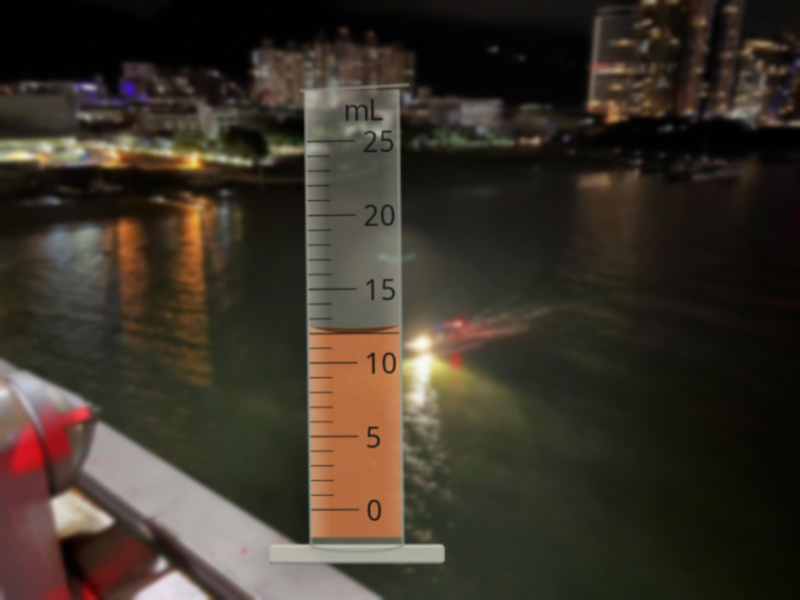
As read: 12 (mL)
